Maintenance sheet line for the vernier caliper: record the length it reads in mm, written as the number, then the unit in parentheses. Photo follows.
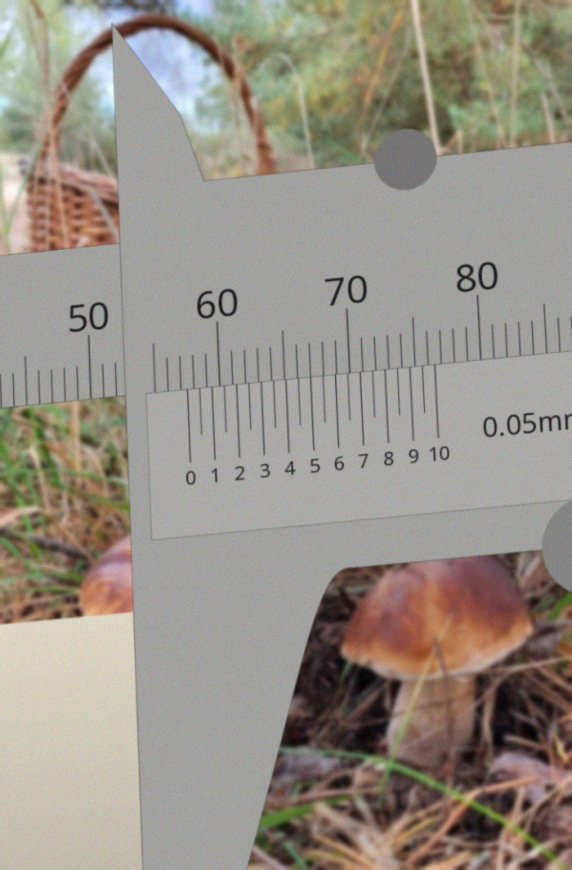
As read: 57.5 (mm)
